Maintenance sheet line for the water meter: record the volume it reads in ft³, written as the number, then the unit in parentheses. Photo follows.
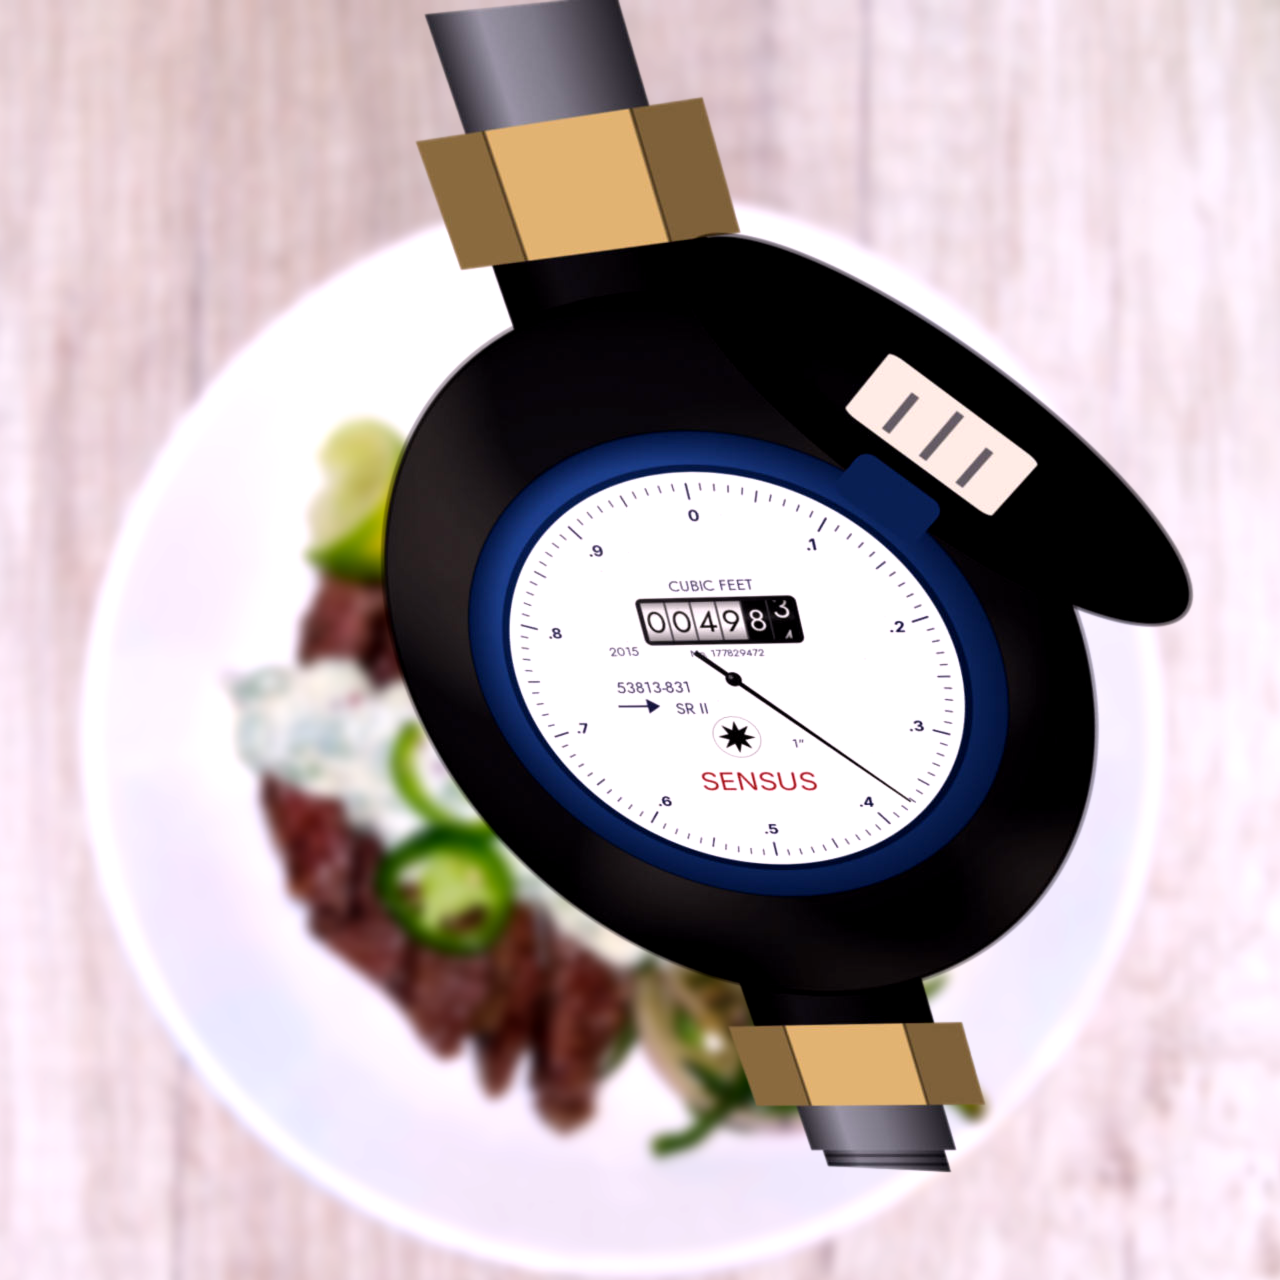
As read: 4983.37 (ft³)
